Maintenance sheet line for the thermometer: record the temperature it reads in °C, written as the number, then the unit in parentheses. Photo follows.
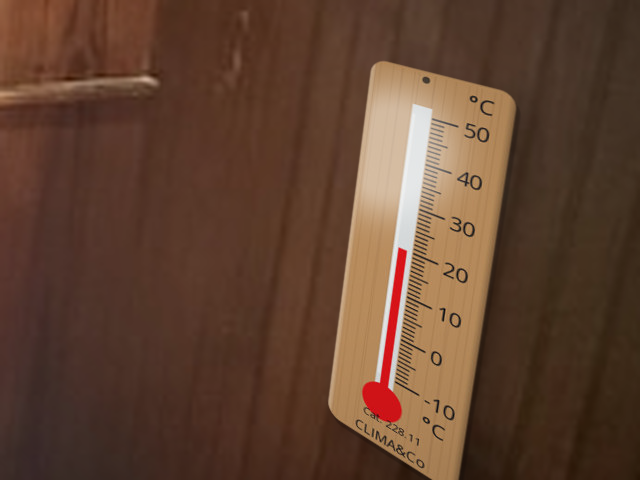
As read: 20 (°C)
